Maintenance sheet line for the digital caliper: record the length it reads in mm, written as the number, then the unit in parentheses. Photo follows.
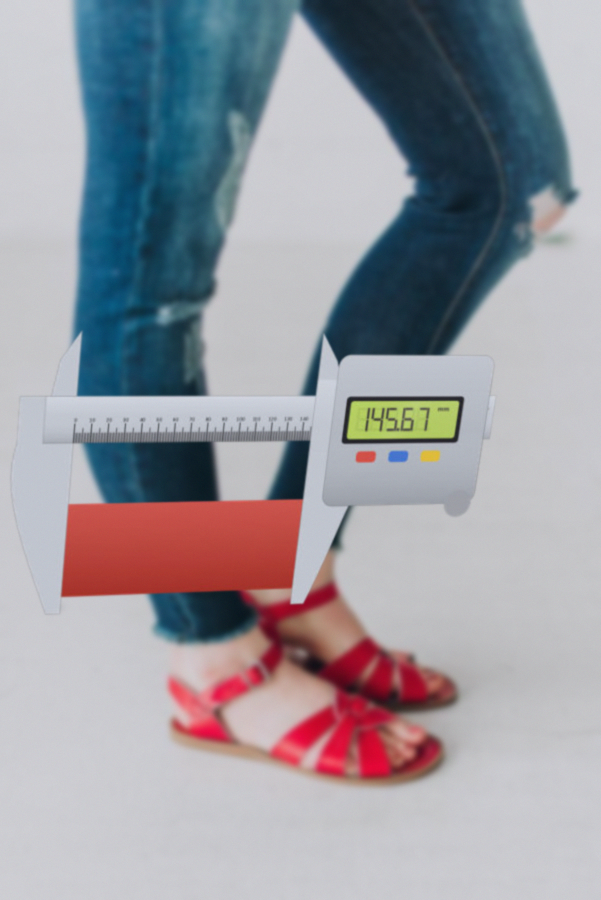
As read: 145.67 (mm)
